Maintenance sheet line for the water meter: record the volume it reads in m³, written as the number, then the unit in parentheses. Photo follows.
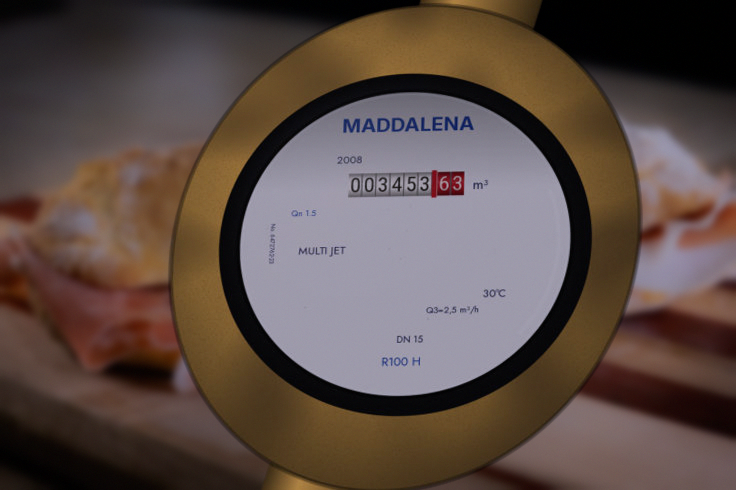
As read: 3453.63 (m³)
